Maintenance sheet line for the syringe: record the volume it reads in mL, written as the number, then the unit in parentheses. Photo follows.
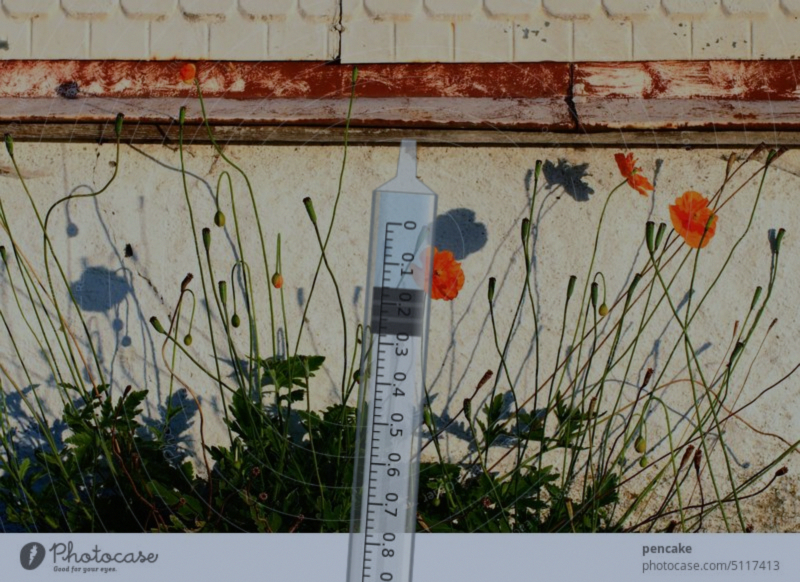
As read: 0.16 (mL)
